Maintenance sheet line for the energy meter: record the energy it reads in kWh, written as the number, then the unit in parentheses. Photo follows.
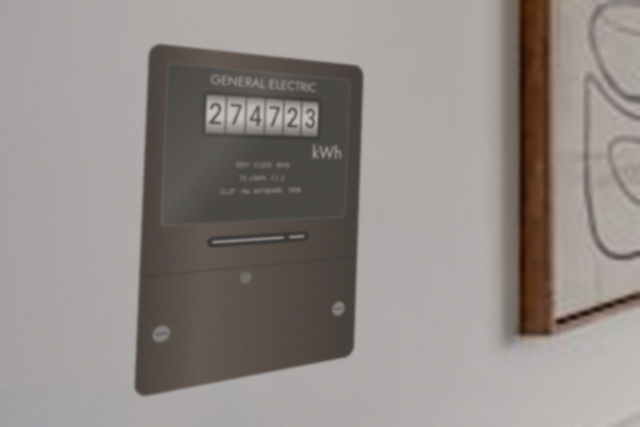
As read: 274723 (kWh)
